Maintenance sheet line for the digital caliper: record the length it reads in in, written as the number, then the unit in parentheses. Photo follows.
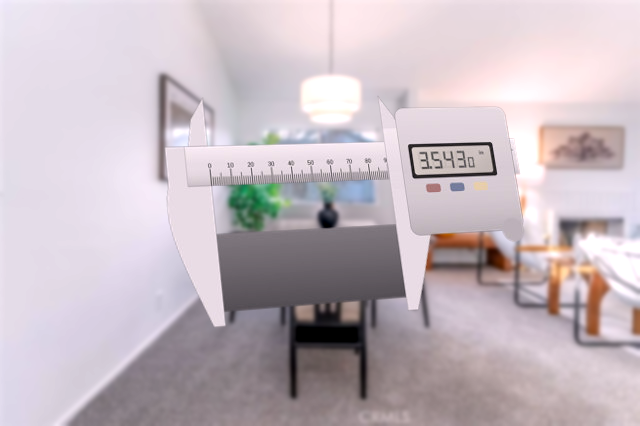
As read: 3.5430 (in)
